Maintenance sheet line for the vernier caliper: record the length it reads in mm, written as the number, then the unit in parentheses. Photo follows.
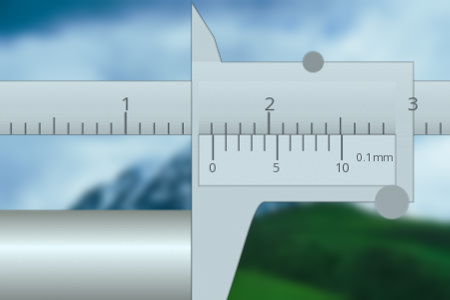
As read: 16.1 (mm)
